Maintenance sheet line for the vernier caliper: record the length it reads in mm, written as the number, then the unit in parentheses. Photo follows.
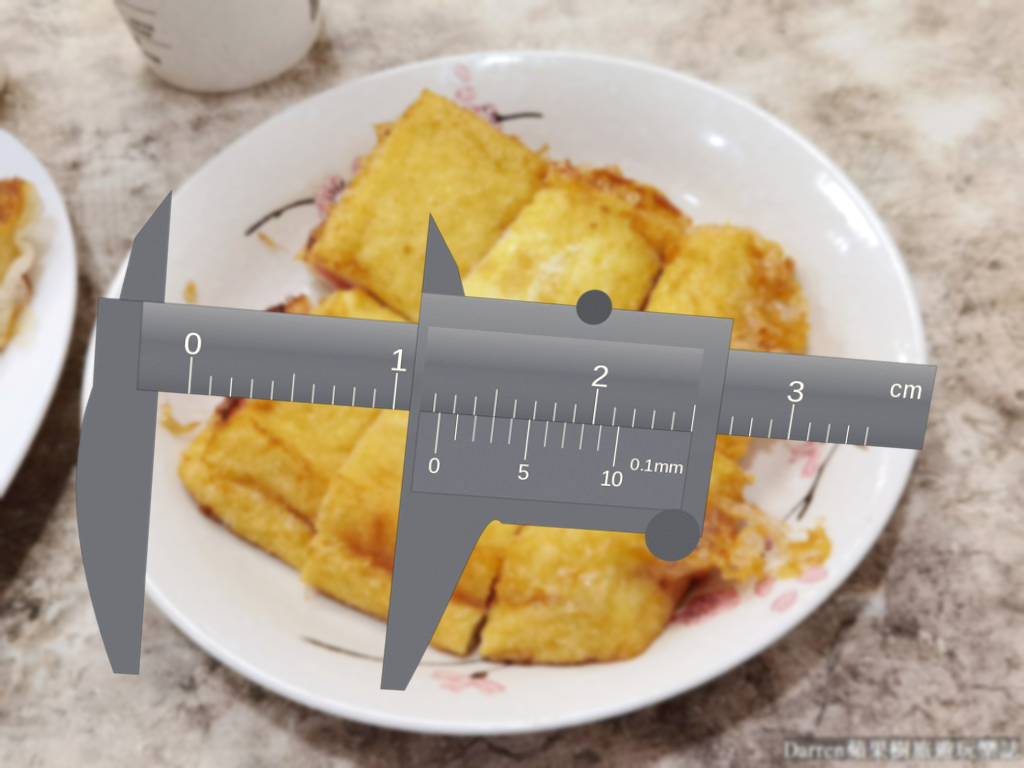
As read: 12.3 (mm)
